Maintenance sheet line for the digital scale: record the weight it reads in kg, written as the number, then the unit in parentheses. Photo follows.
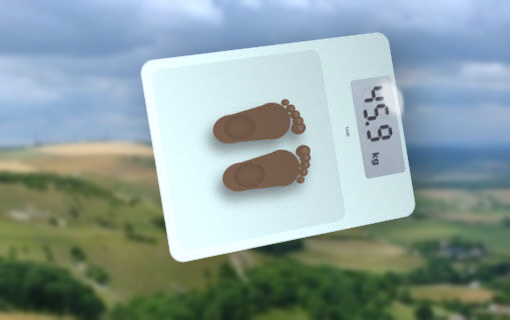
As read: 45.9 (kg)
